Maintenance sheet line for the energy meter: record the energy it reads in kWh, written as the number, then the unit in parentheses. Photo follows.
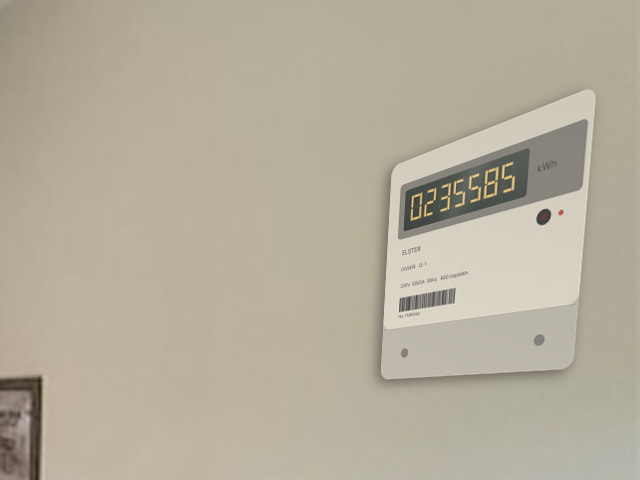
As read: 235585 (kWh)
